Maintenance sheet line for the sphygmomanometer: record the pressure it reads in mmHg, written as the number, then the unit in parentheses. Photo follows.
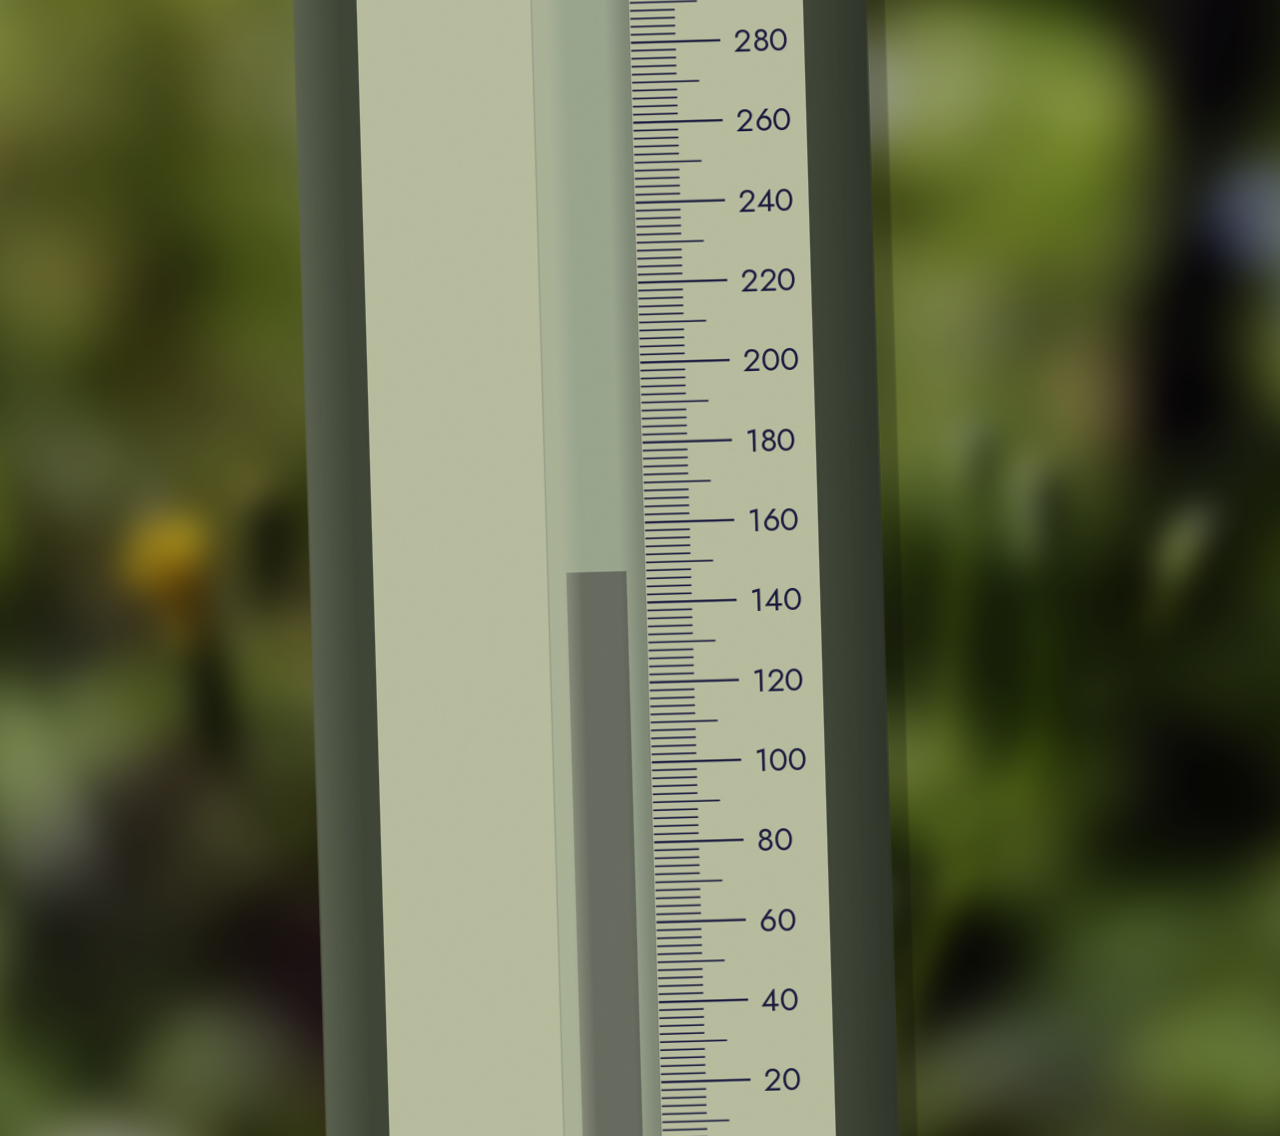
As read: 148 (mmHg)
